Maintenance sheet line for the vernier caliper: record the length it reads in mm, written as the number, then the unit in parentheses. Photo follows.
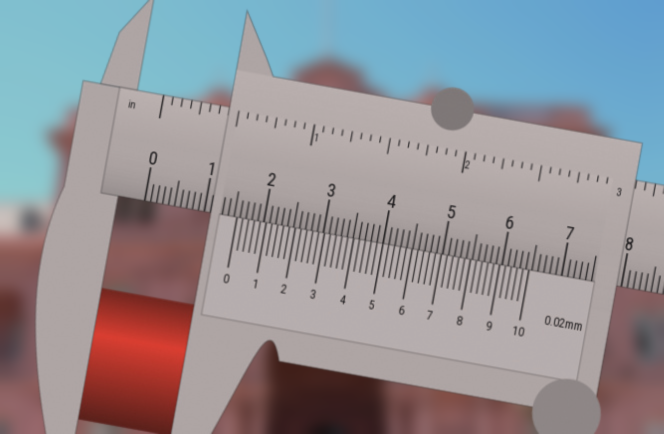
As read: 15.5 (mm)
